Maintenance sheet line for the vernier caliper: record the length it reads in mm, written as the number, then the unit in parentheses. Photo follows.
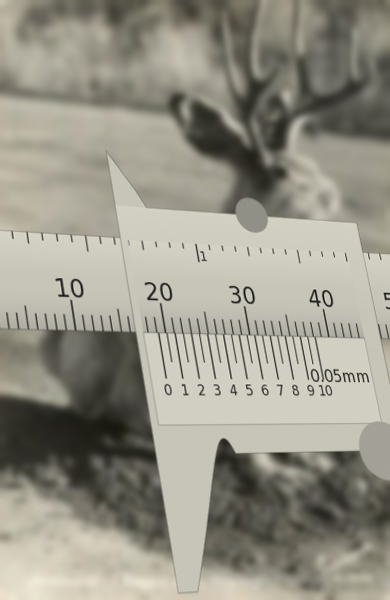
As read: 19.2 (mm)
